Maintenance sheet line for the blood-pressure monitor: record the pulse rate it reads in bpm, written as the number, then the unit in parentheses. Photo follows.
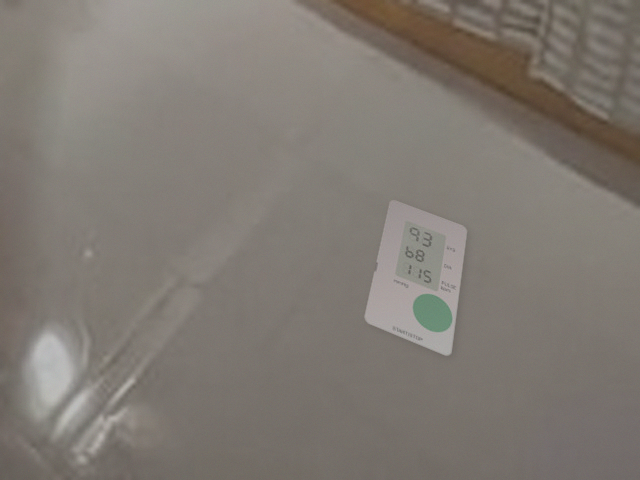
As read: 115 (bpm)
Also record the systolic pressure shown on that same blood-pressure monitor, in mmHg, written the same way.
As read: 93 (mmHg)
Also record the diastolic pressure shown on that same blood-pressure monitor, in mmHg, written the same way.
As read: 68 (mmHg)
